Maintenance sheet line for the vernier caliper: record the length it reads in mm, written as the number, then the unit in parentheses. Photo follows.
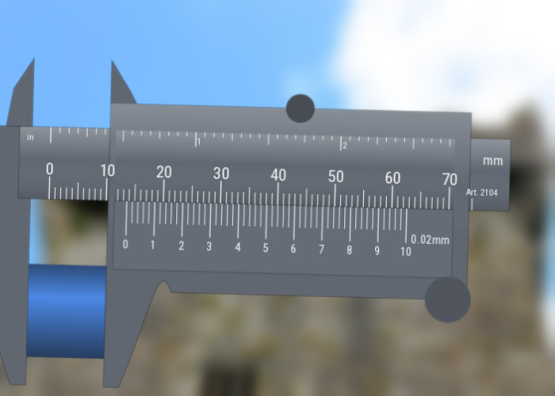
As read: 13.6 (mm)
